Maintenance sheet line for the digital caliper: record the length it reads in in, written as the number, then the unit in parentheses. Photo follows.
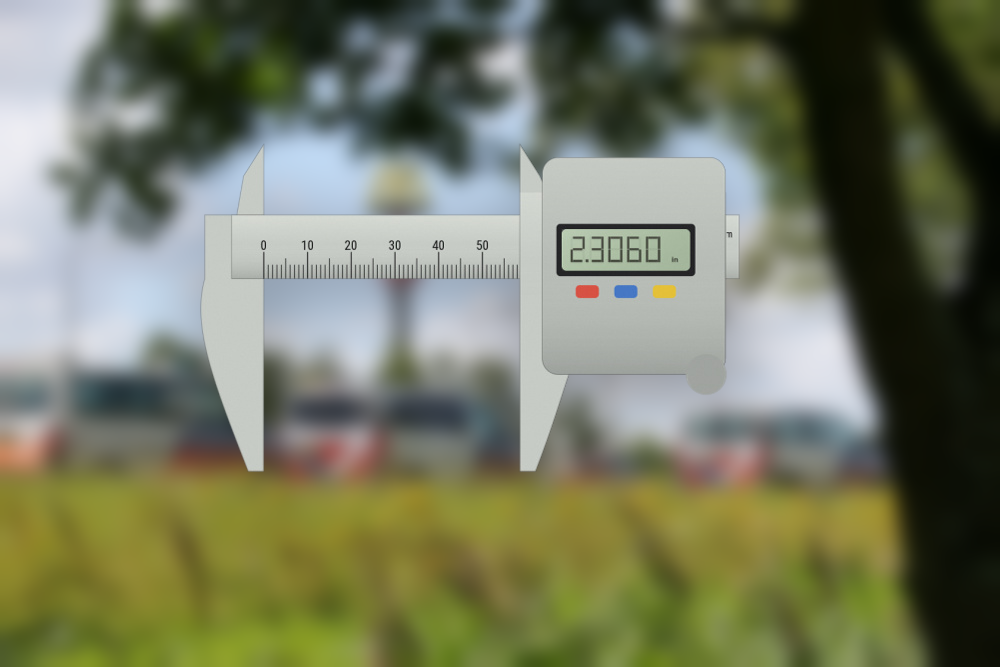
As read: 2.3060 (in)
